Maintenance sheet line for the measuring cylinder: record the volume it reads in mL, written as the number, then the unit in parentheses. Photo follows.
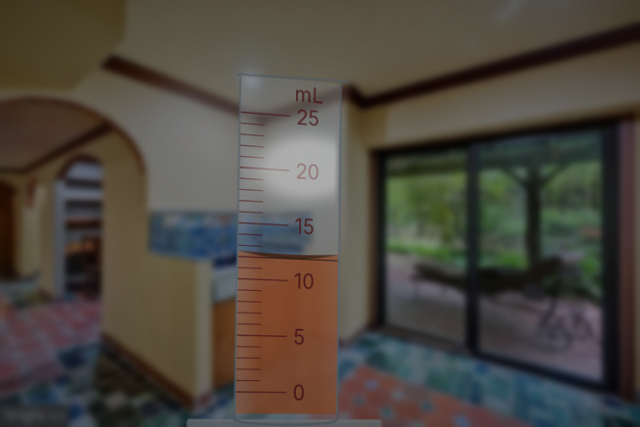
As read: 12 (mL)
